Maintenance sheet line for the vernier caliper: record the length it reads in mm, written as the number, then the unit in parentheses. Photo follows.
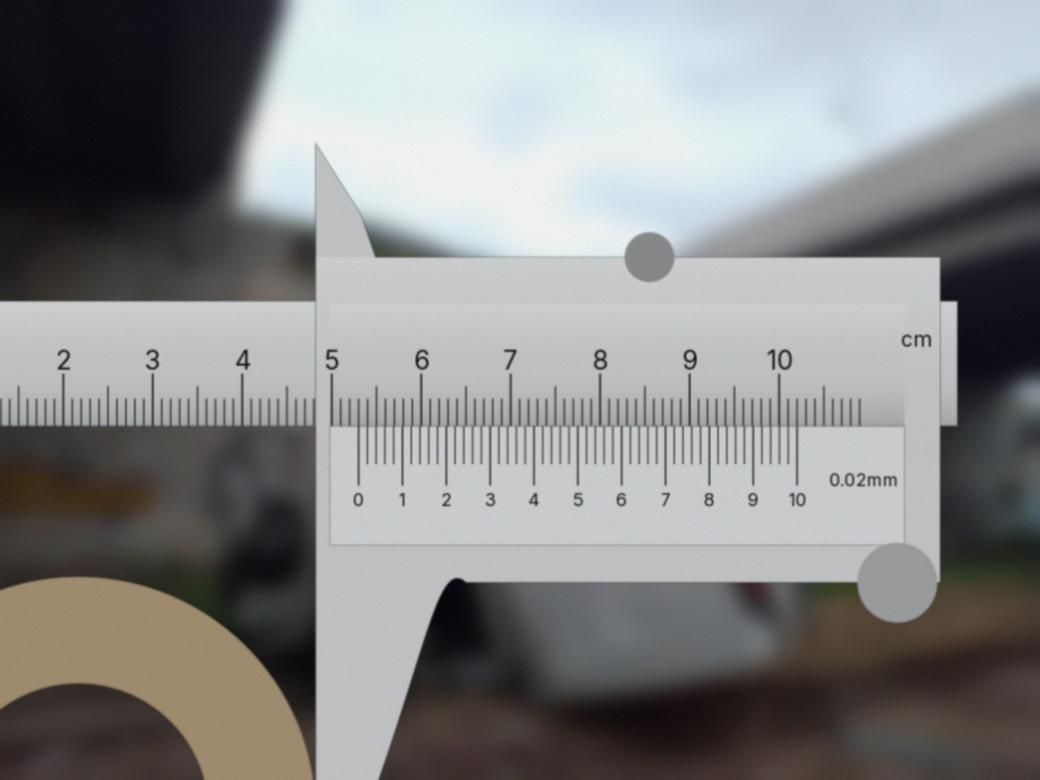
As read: 53.0 (mm)
